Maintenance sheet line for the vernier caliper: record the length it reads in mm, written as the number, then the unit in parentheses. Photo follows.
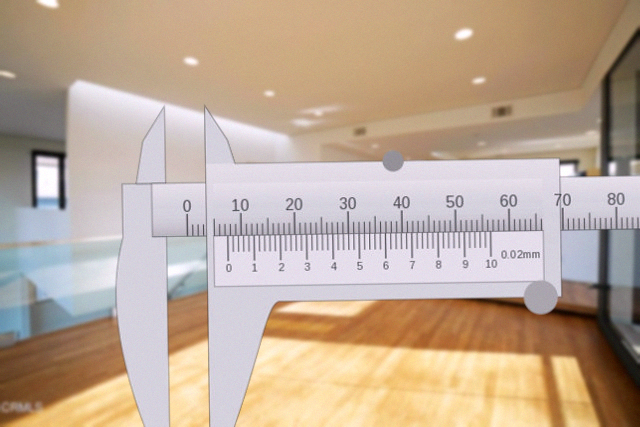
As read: 7.5 (mm)
